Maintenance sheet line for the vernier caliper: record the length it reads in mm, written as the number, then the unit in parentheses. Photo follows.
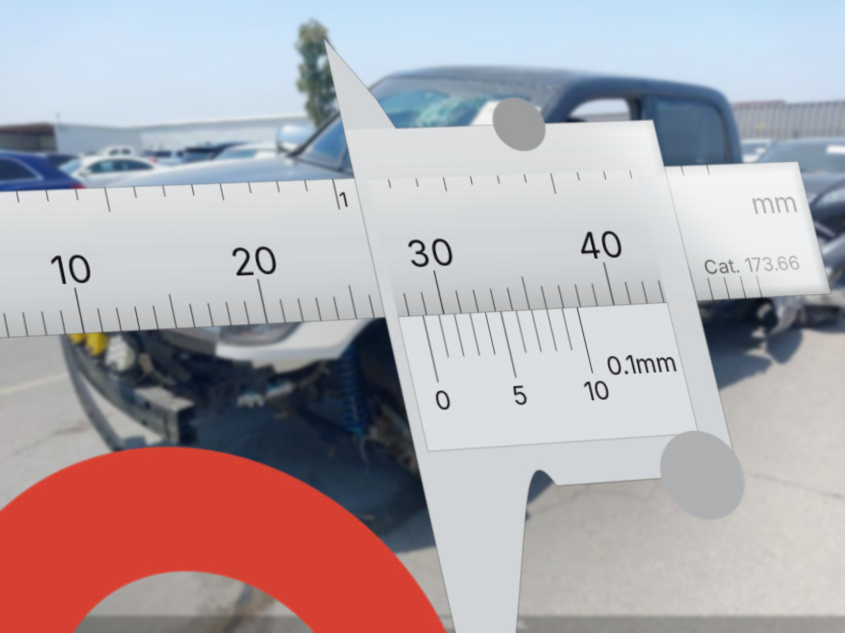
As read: 28.8 (mm)
